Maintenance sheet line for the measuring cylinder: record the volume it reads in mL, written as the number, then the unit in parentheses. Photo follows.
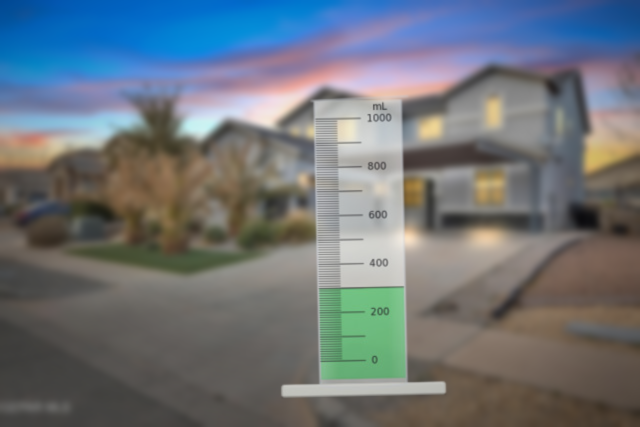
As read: 300 (mL)
